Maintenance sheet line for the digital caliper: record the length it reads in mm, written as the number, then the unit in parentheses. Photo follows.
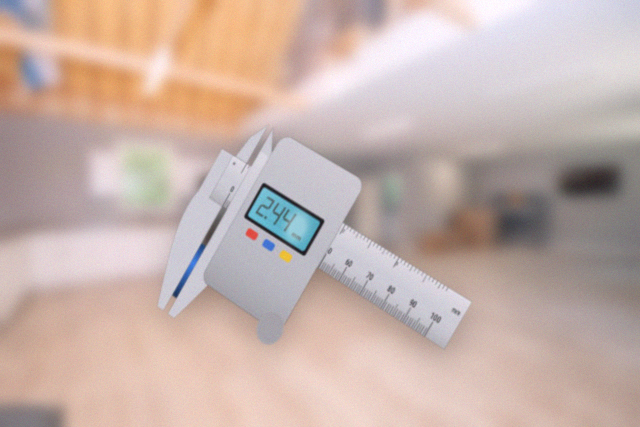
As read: 2.44 (mm)
